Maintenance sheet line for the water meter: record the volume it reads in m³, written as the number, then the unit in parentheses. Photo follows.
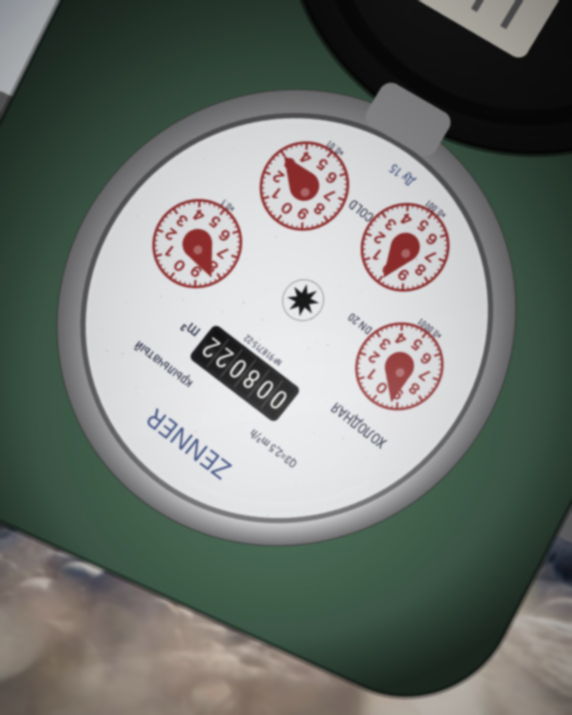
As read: 8022.8299 (m³)
